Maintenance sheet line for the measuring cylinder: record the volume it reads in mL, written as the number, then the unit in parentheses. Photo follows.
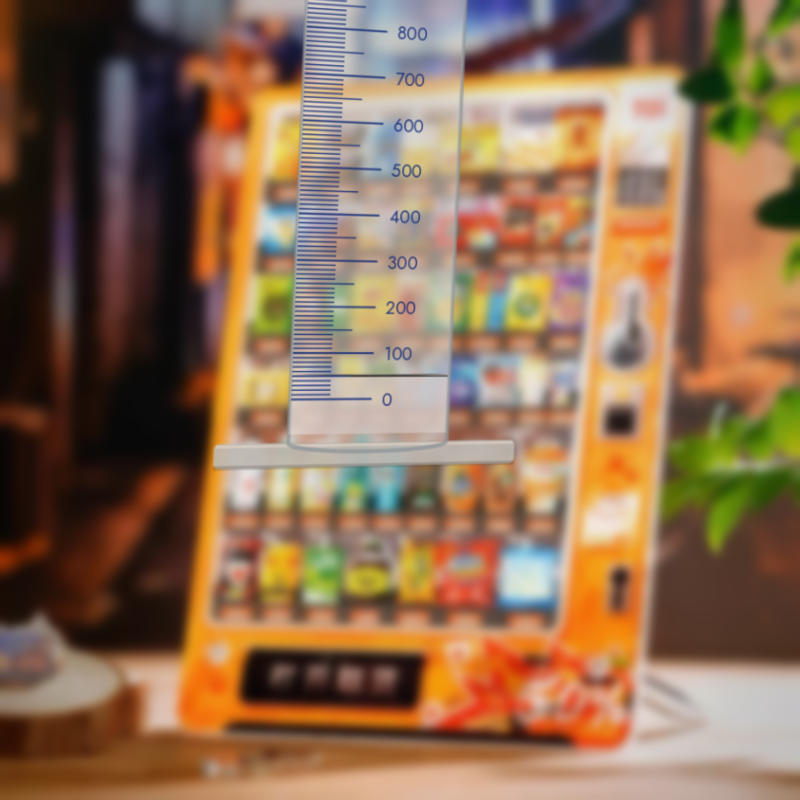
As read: 50 (mL)
